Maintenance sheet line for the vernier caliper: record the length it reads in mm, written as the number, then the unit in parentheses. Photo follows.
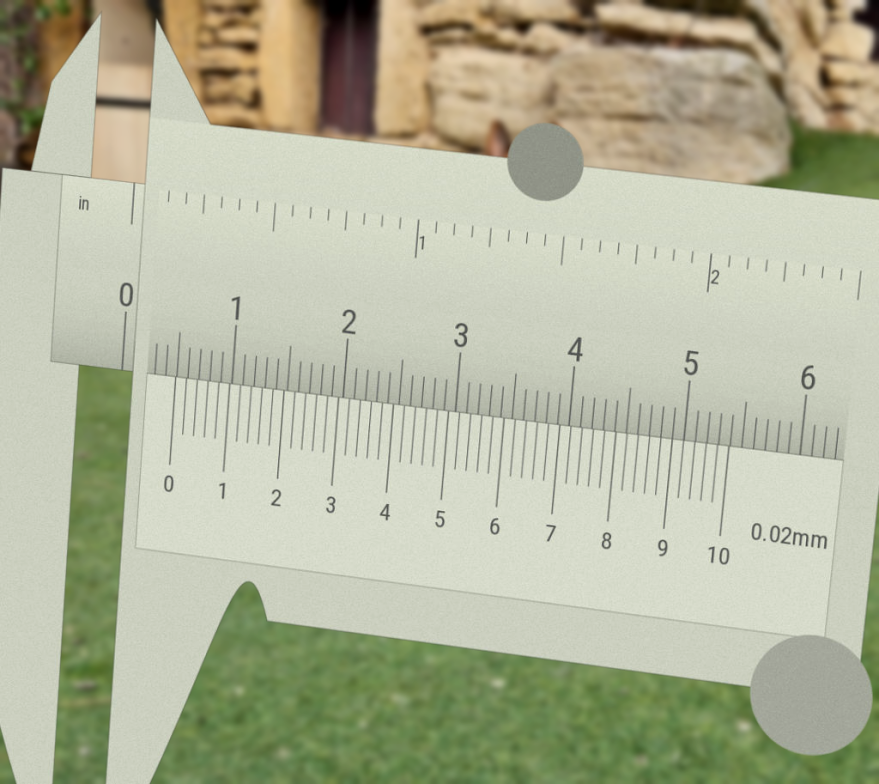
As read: 4.9 (mm)
